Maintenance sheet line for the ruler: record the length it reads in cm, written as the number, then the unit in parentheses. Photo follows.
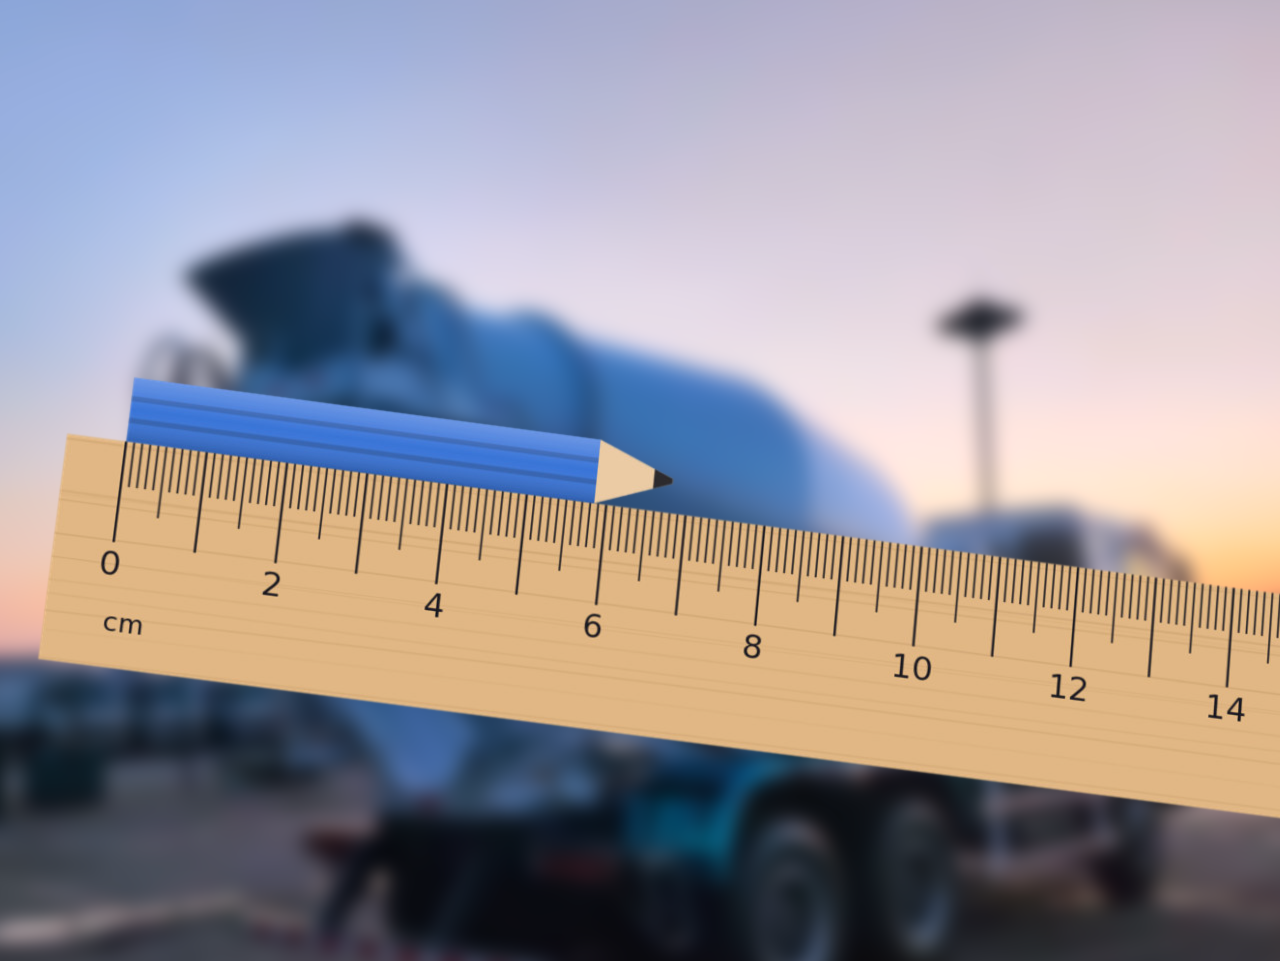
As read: 6.8 (cm)
